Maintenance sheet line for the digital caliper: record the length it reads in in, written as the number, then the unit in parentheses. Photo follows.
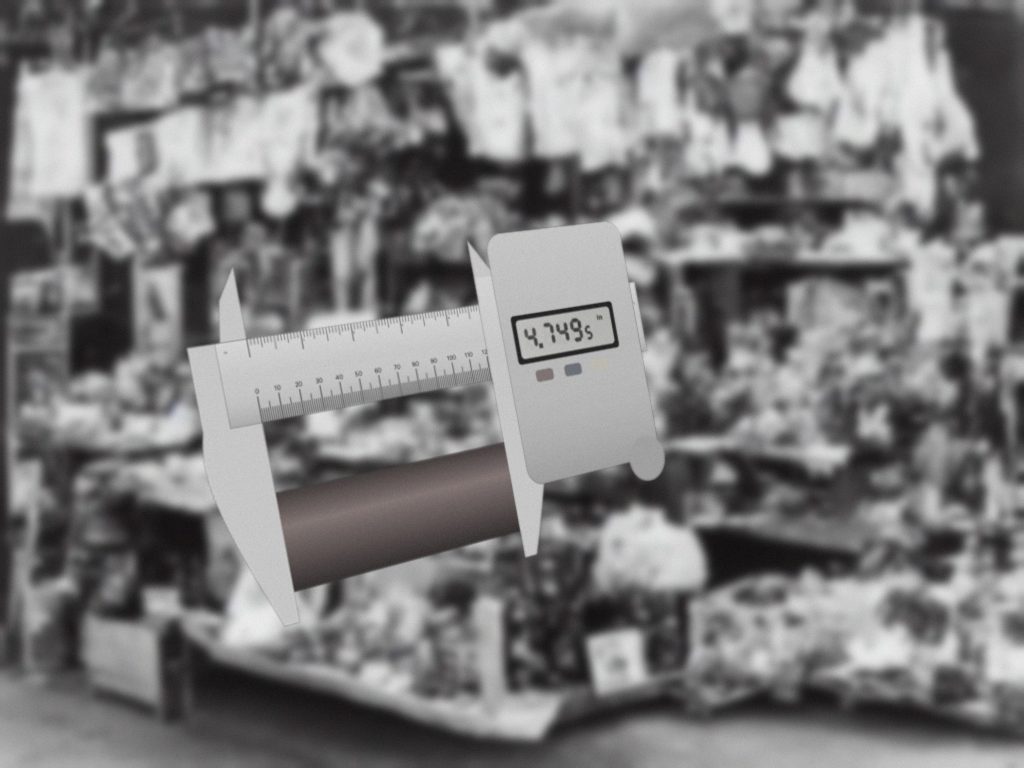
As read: 4.7495 (in)
